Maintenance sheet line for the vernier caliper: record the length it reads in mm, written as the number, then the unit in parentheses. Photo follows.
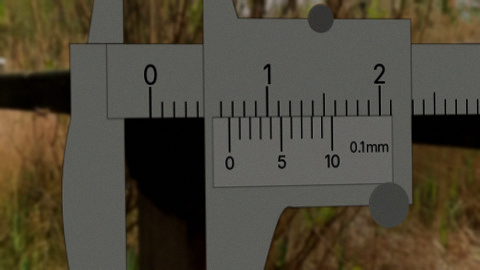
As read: 6.7 (mm)
